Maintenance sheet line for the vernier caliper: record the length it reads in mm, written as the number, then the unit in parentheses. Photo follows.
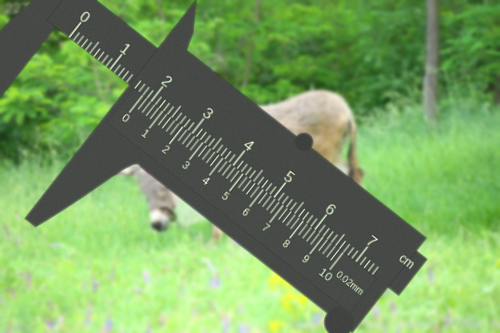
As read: 18.0 (mm)
